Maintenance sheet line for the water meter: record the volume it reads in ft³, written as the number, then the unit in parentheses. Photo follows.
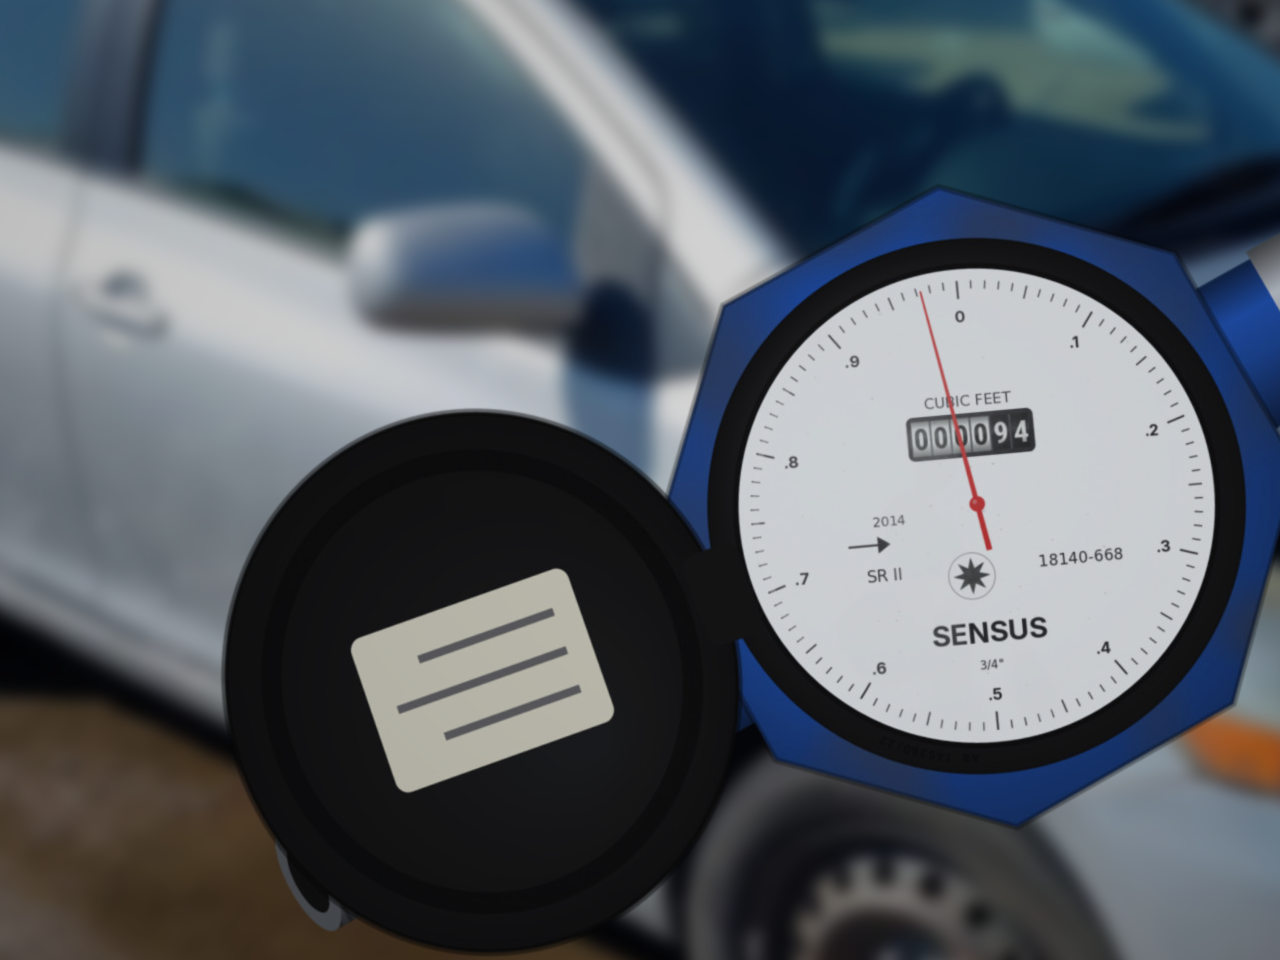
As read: 93.97 (ft³)
